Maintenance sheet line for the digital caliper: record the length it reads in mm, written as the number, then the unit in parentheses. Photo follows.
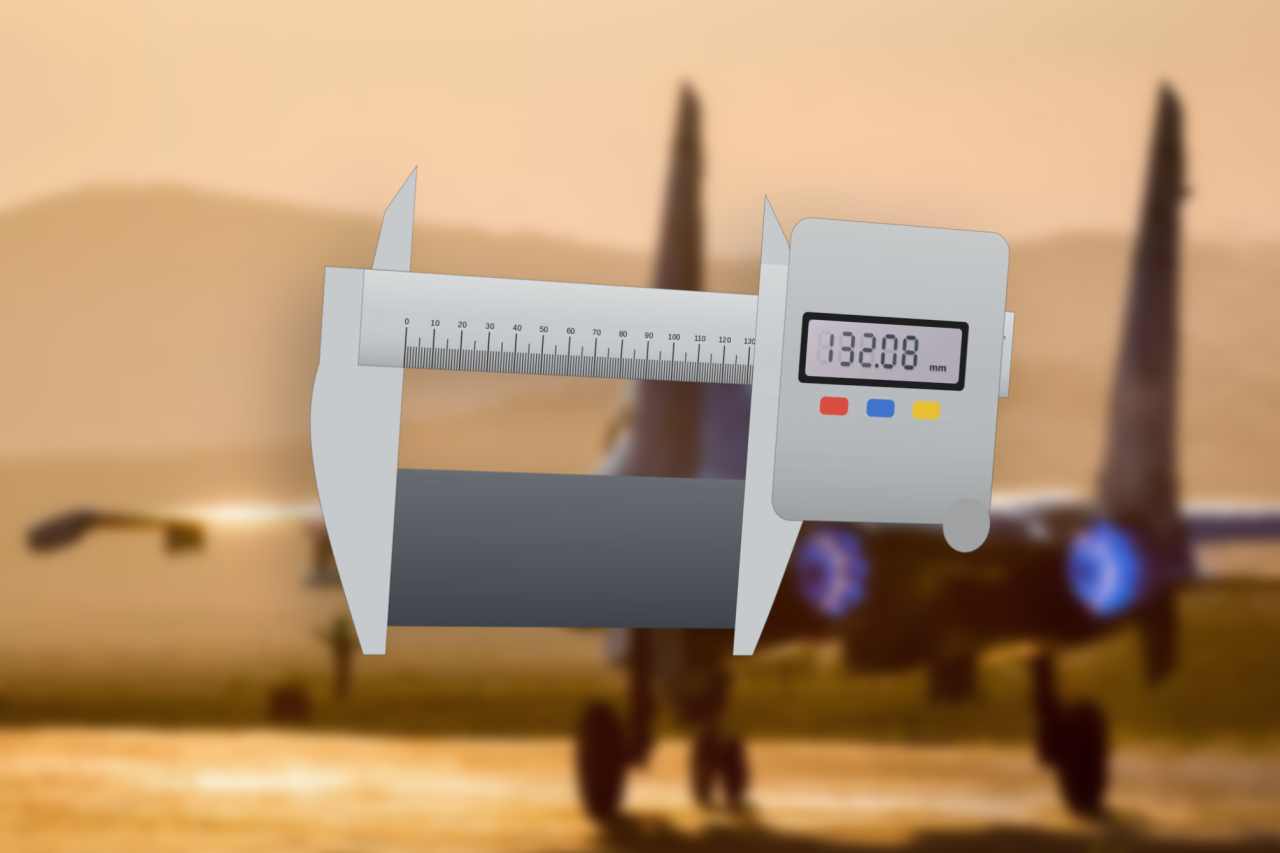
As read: 132.08 (mm)
